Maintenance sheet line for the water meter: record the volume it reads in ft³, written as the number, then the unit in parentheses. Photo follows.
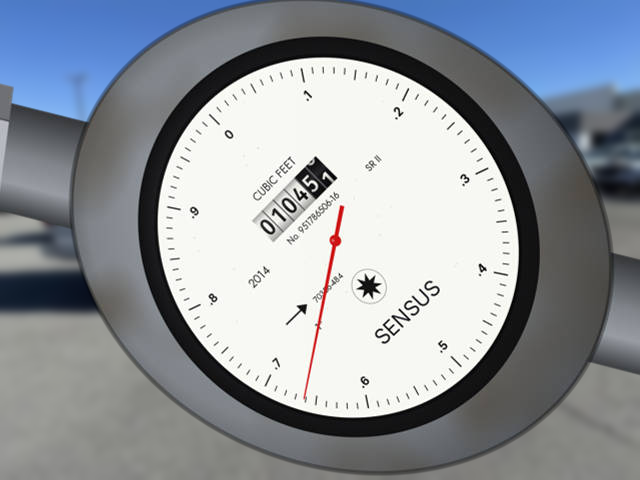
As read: 10450.66 (ft³)
